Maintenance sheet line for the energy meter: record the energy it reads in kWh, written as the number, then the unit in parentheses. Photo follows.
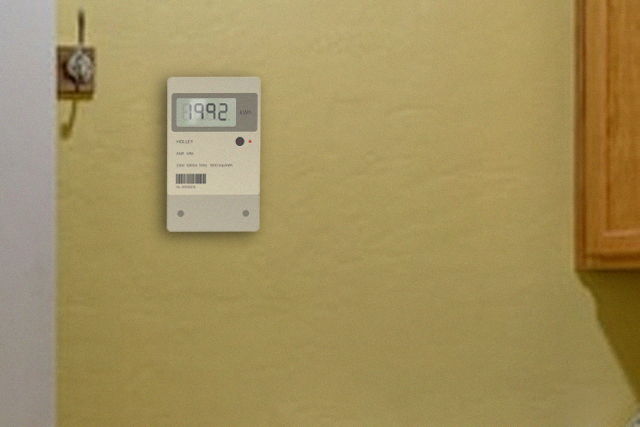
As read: 1992 (kWh)
